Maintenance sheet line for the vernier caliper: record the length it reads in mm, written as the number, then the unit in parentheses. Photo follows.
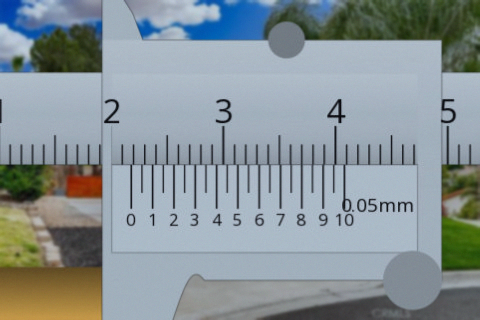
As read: 21.8 (mm)
